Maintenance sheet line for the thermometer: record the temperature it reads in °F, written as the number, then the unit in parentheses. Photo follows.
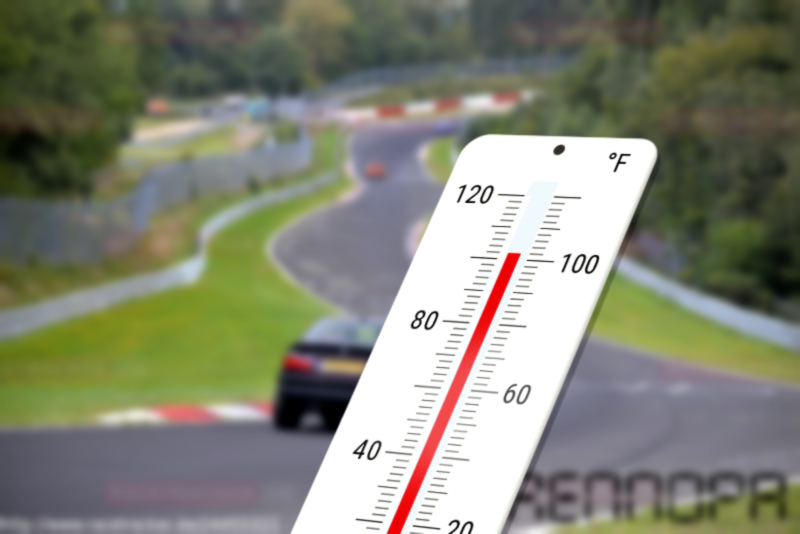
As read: 102 (°F)
